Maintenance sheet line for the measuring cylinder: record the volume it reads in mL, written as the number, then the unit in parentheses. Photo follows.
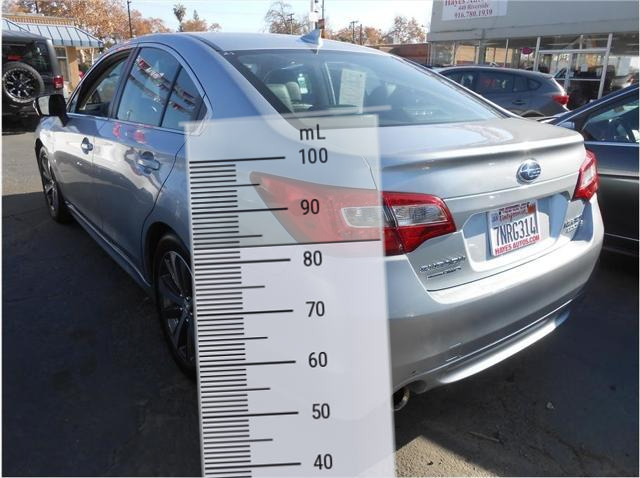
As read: 83 (mL)
